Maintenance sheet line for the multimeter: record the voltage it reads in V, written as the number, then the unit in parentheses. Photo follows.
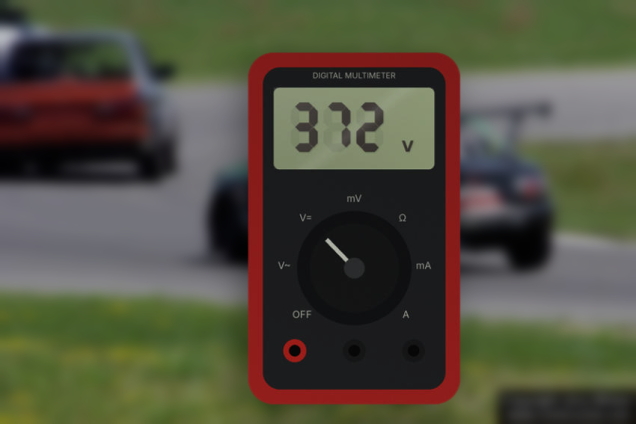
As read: 372 (V)
